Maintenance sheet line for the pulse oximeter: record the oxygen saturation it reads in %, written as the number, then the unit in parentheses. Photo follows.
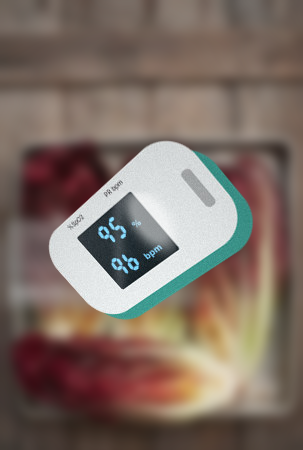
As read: 95 (%)
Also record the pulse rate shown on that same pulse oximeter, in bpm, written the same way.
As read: 96 (bpm)
